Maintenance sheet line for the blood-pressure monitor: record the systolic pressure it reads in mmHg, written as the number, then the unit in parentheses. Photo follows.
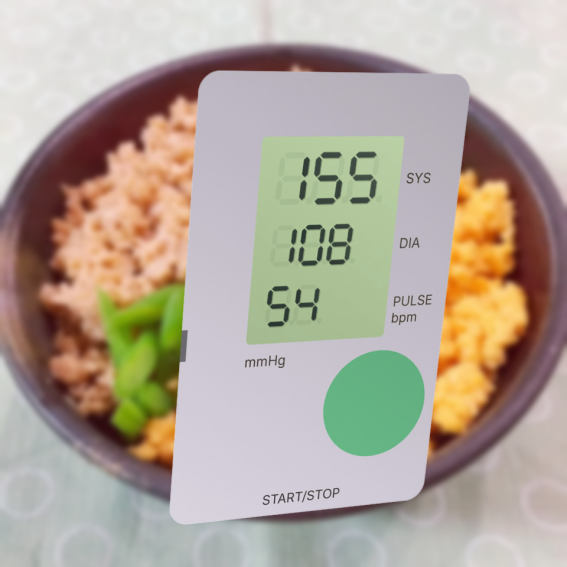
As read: 155 (mmHg)
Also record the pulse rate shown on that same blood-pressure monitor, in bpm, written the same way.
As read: 54 (bpm)
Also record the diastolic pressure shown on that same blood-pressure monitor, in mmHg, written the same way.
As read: 108 (mmHg)
